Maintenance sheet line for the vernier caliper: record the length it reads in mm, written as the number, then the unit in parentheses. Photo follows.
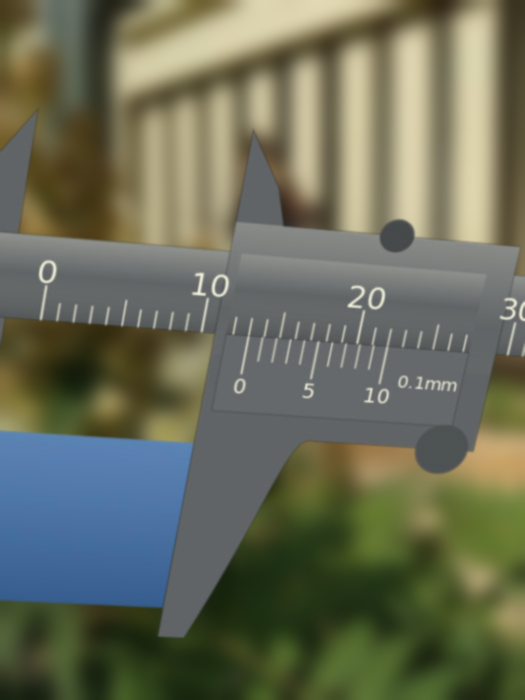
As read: 13.0 (mm)
